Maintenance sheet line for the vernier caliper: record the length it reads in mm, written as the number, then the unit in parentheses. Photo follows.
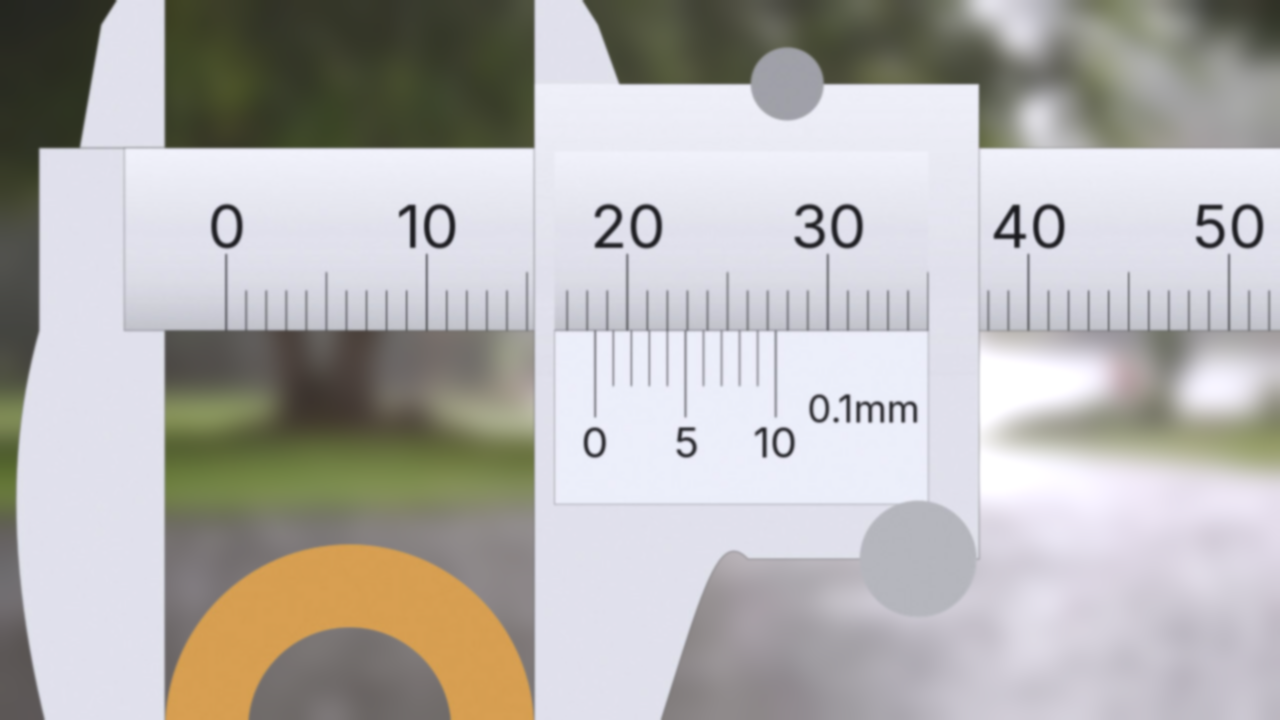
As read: 18.4 (mm)
